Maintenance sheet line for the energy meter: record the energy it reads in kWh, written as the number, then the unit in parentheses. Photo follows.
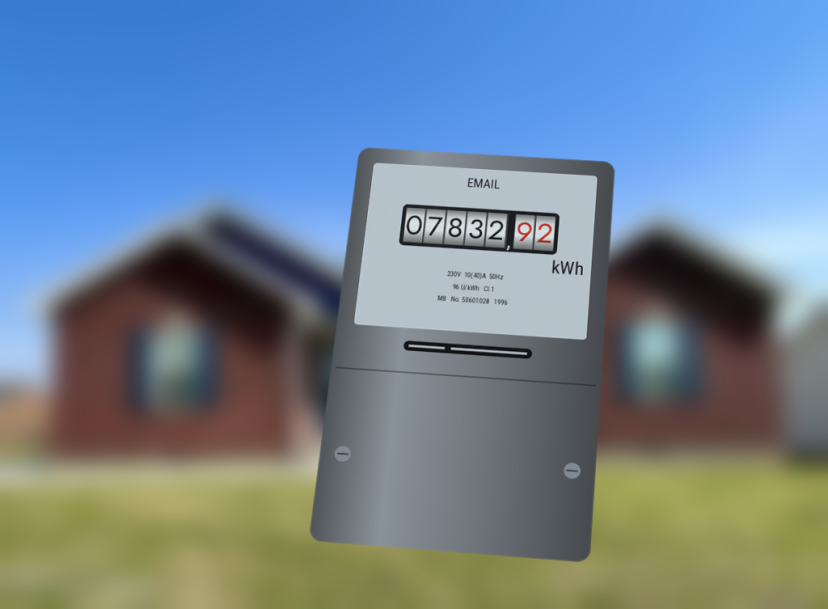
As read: 7832.92 (kWh)
